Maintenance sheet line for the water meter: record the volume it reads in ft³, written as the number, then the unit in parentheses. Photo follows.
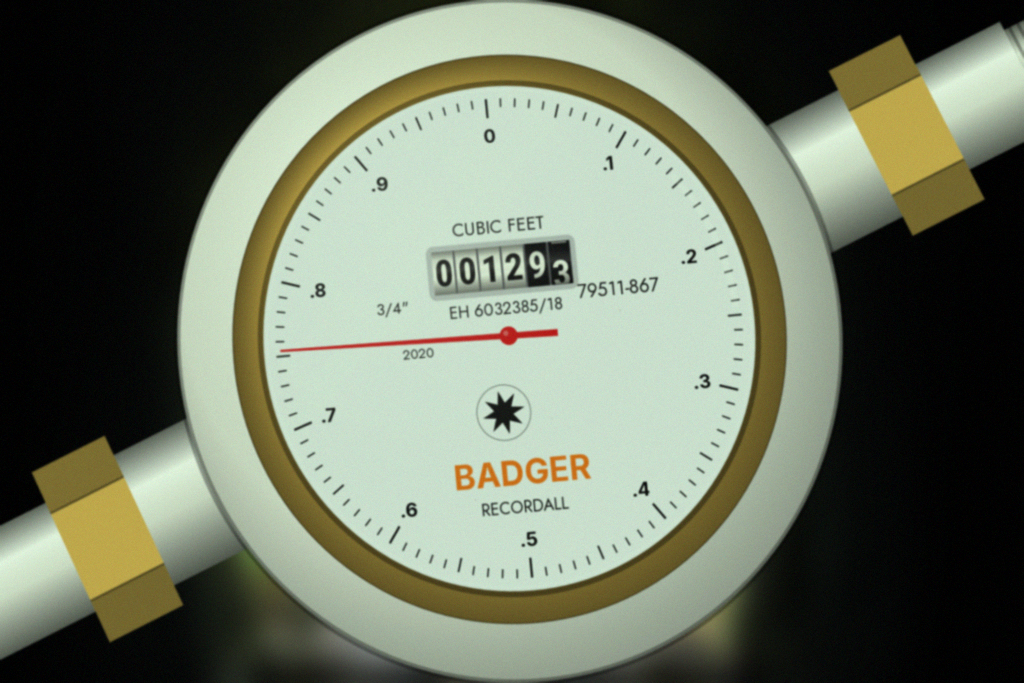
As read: 1292.75 (ft³)
